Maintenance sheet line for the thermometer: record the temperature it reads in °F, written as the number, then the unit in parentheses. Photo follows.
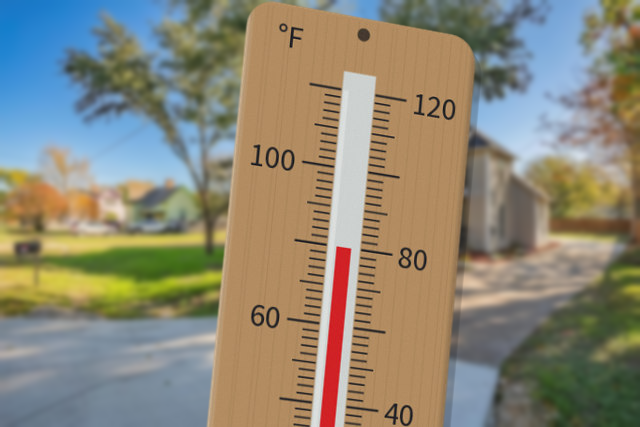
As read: 80 (°F)
